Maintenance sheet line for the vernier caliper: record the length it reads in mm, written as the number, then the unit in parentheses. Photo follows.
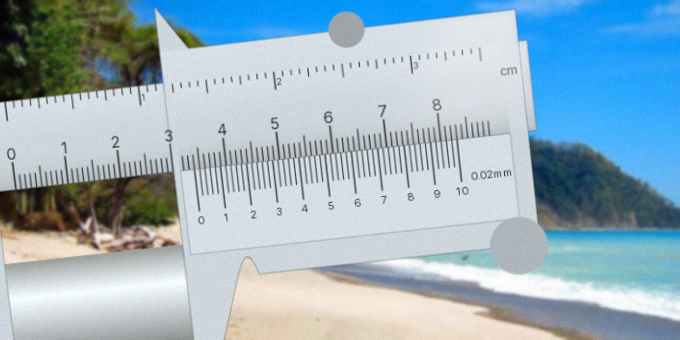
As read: 34.0 (mm)
